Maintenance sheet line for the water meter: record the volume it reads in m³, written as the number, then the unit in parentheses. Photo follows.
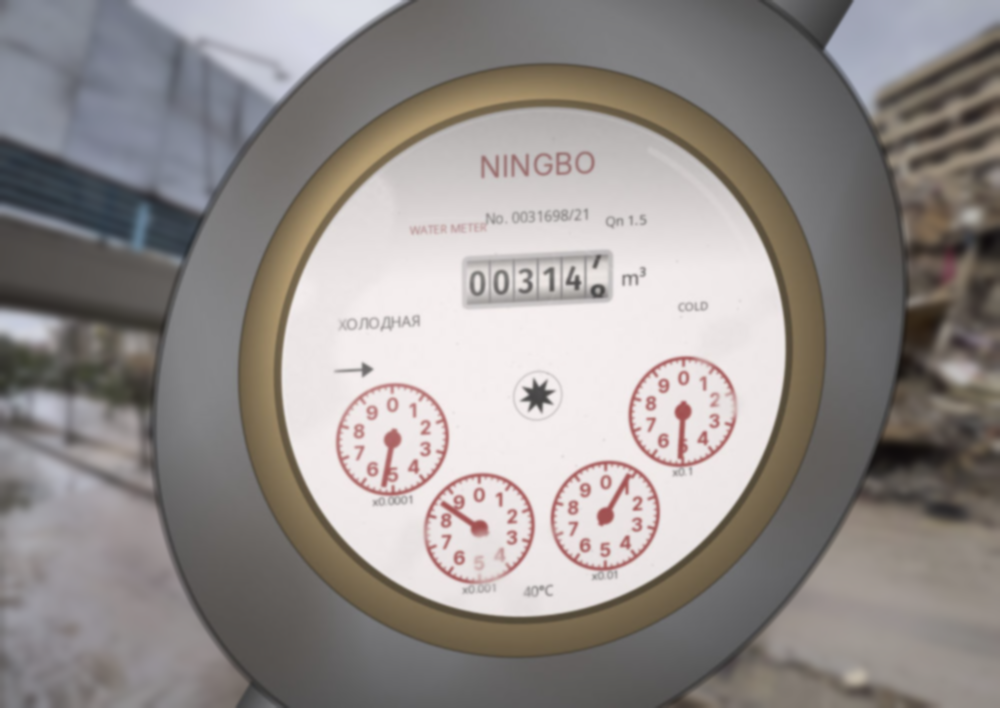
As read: 3147.5085 (m³)
